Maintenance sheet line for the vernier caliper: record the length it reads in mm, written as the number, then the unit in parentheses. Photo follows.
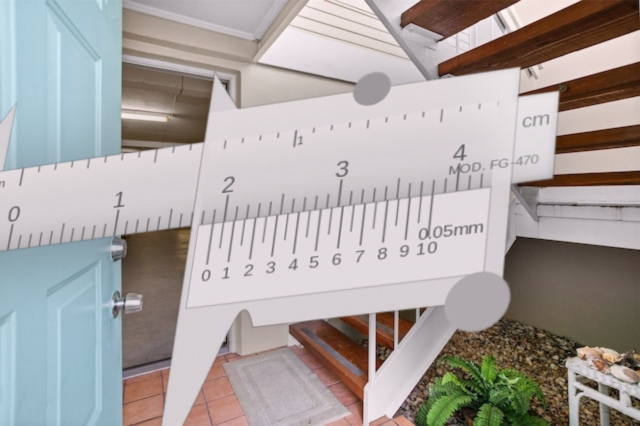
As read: 19.0 (mm)
